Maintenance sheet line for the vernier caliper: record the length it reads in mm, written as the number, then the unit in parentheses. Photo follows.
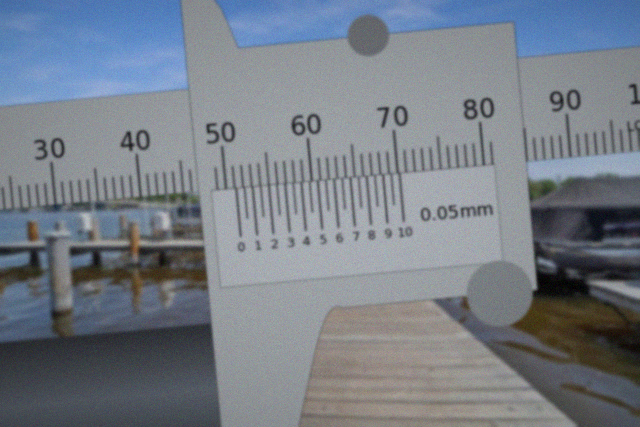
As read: 51.2 (mm)
